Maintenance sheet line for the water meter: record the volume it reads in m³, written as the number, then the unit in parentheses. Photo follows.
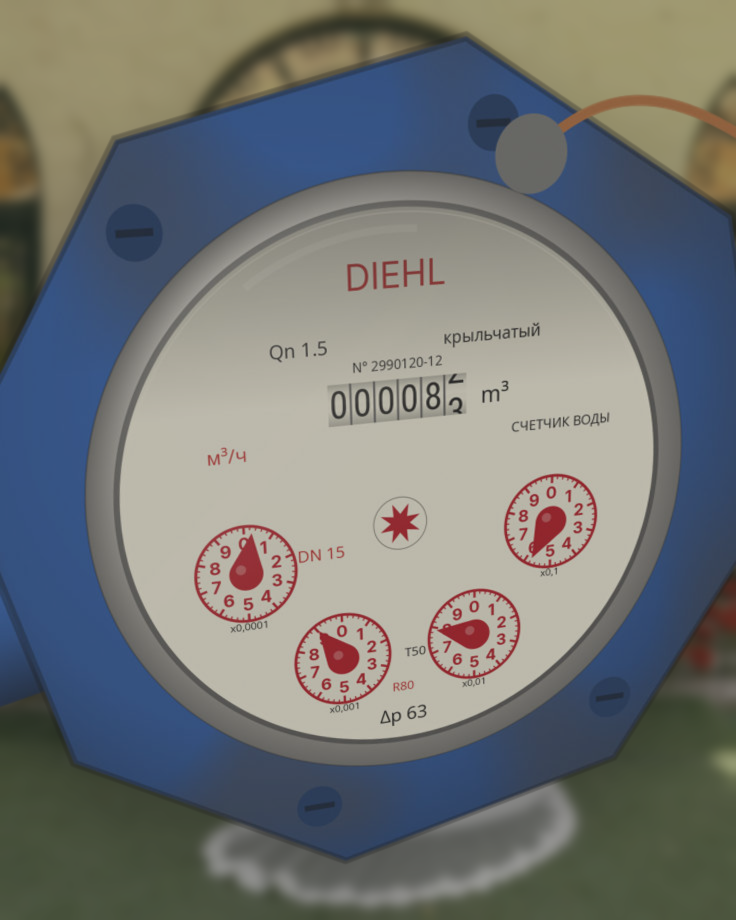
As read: 82.5790 (m³)
